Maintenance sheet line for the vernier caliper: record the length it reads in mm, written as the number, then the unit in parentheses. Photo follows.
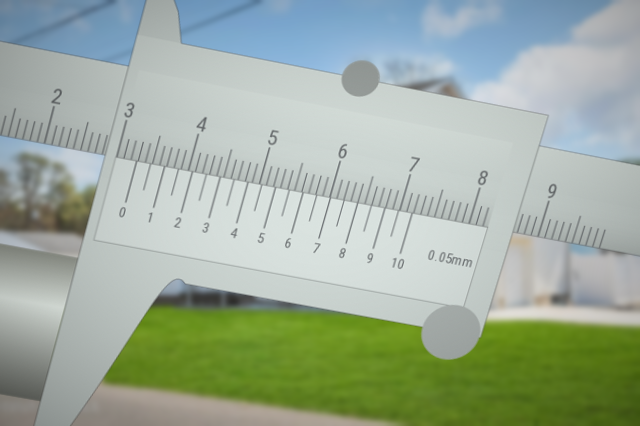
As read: 32.8 (mm)
